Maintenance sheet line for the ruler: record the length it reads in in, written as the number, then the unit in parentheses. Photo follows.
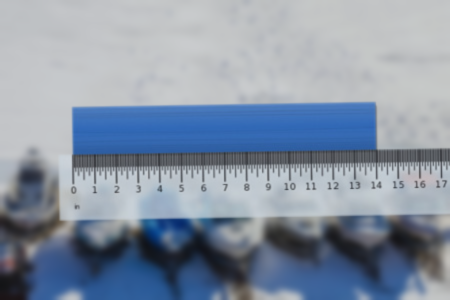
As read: 14 (in)
